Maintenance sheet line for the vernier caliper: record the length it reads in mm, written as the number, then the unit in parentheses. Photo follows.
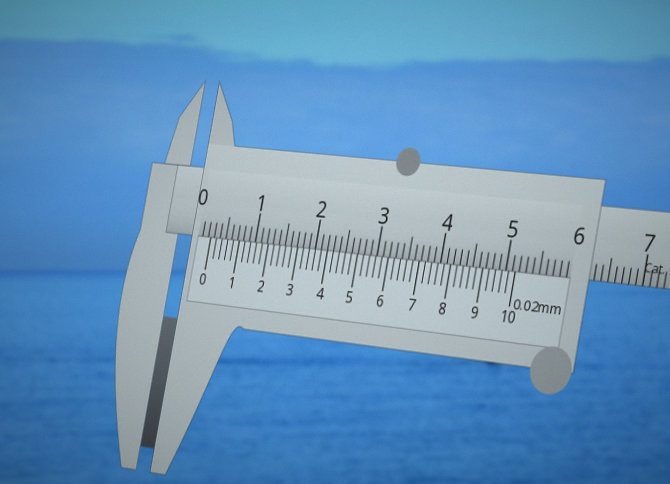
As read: 2.4 (mm)
